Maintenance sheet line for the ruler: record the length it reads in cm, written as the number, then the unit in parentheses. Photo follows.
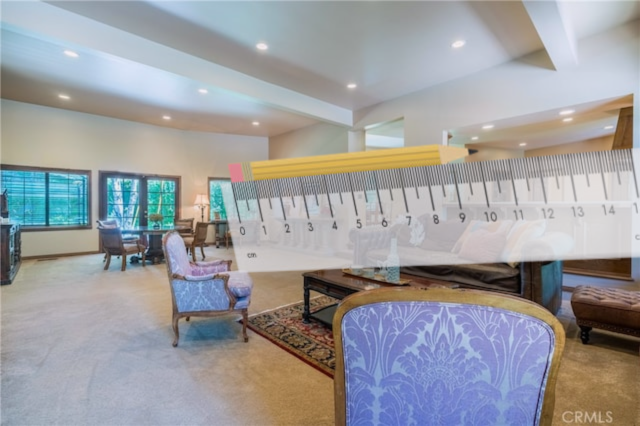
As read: 10 (cm)
